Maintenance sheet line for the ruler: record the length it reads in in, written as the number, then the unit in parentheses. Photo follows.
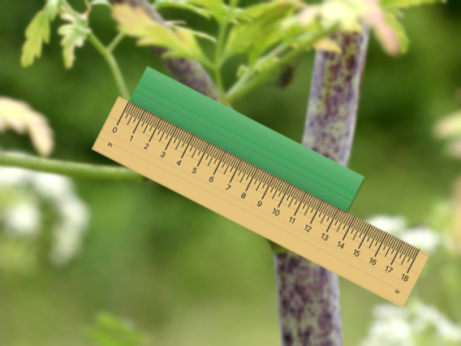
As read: 13.5 (in)
